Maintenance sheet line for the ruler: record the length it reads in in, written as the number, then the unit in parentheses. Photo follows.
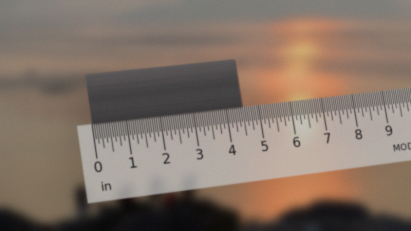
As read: 4.5 (in)
